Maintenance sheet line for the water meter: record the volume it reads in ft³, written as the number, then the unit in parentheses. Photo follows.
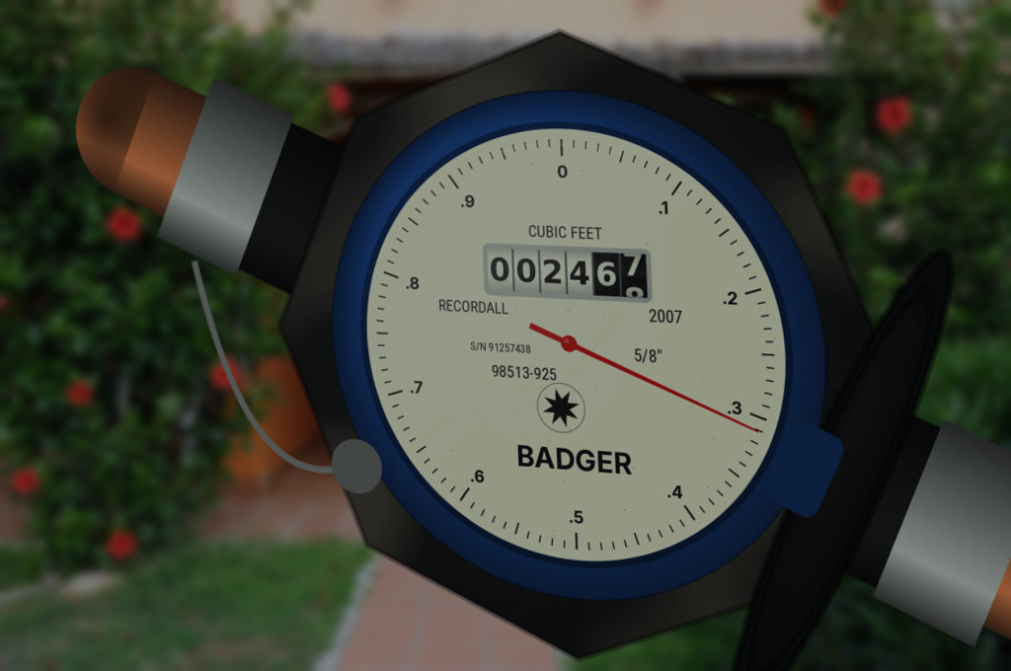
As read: 2467.31 (ft³)
